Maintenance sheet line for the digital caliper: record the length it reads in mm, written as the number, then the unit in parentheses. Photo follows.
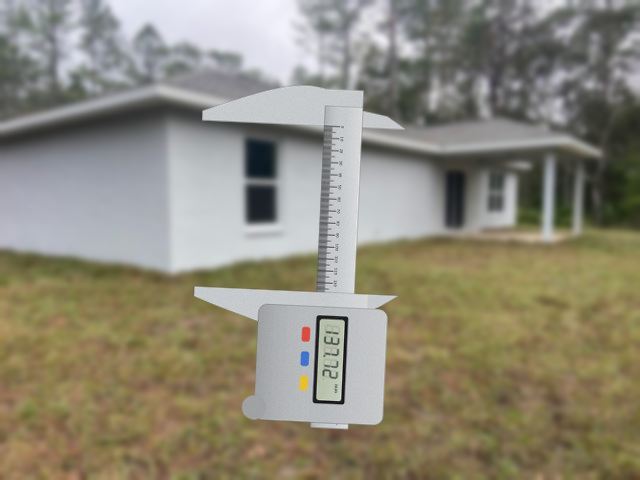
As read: 137.72 (mm)
